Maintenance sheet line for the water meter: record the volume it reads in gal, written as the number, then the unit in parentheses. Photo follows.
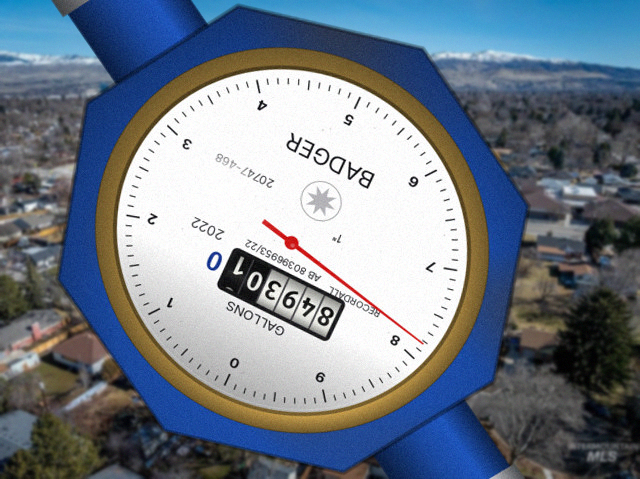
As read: 8493007.8 (gal)
